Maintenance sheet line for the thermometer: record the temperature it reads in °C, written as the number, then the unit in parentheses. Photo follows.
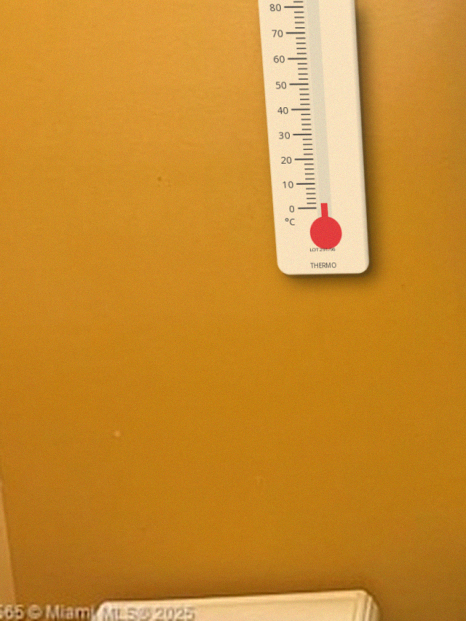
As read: 2 (°C)
